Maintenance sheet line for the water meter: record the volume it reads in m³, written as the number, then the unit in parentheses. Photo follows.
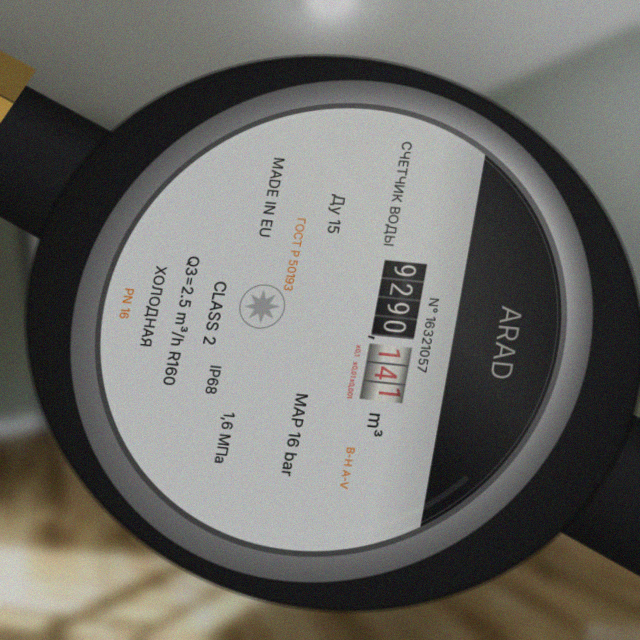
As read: 9290.141 (m³)
